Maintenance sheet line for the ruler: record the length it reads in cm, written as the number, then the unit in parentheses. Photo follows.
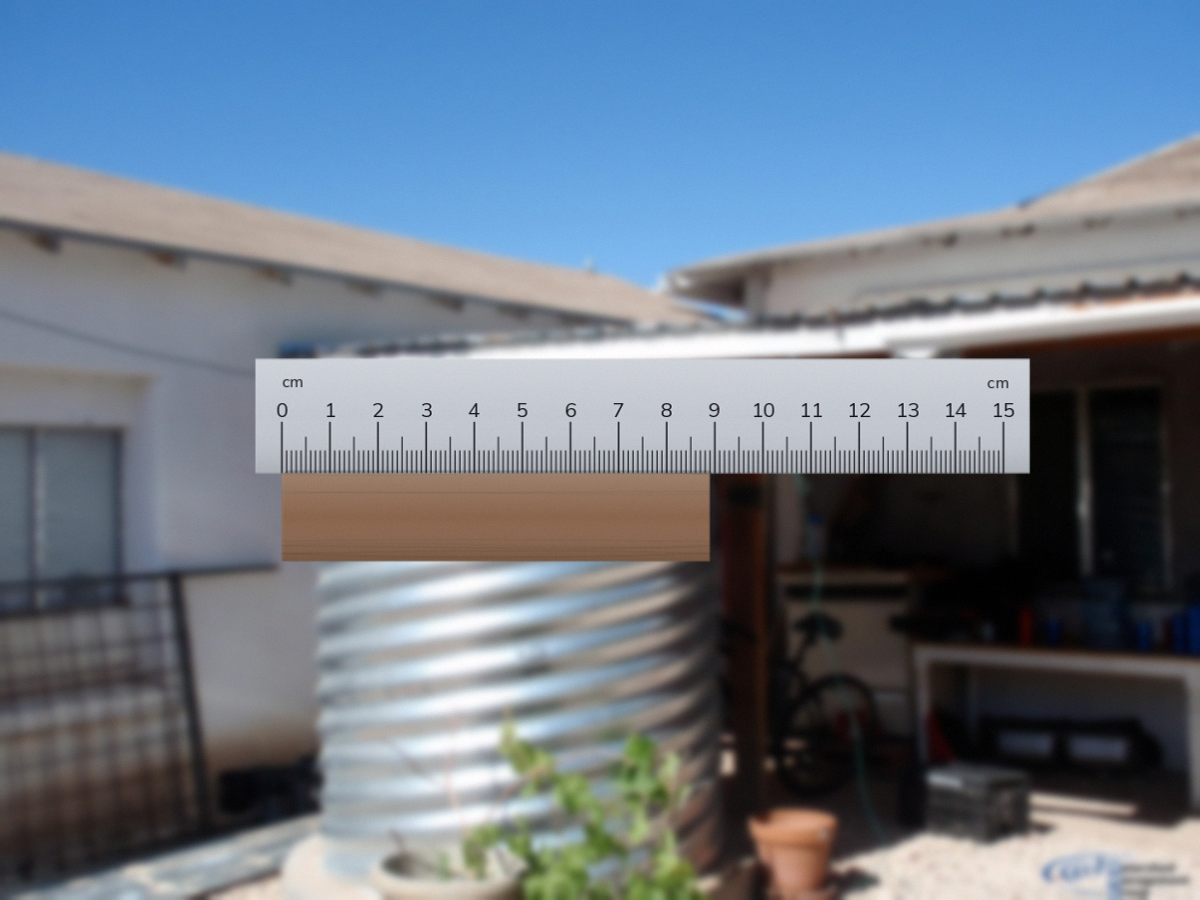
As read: 8.9 (cm)
